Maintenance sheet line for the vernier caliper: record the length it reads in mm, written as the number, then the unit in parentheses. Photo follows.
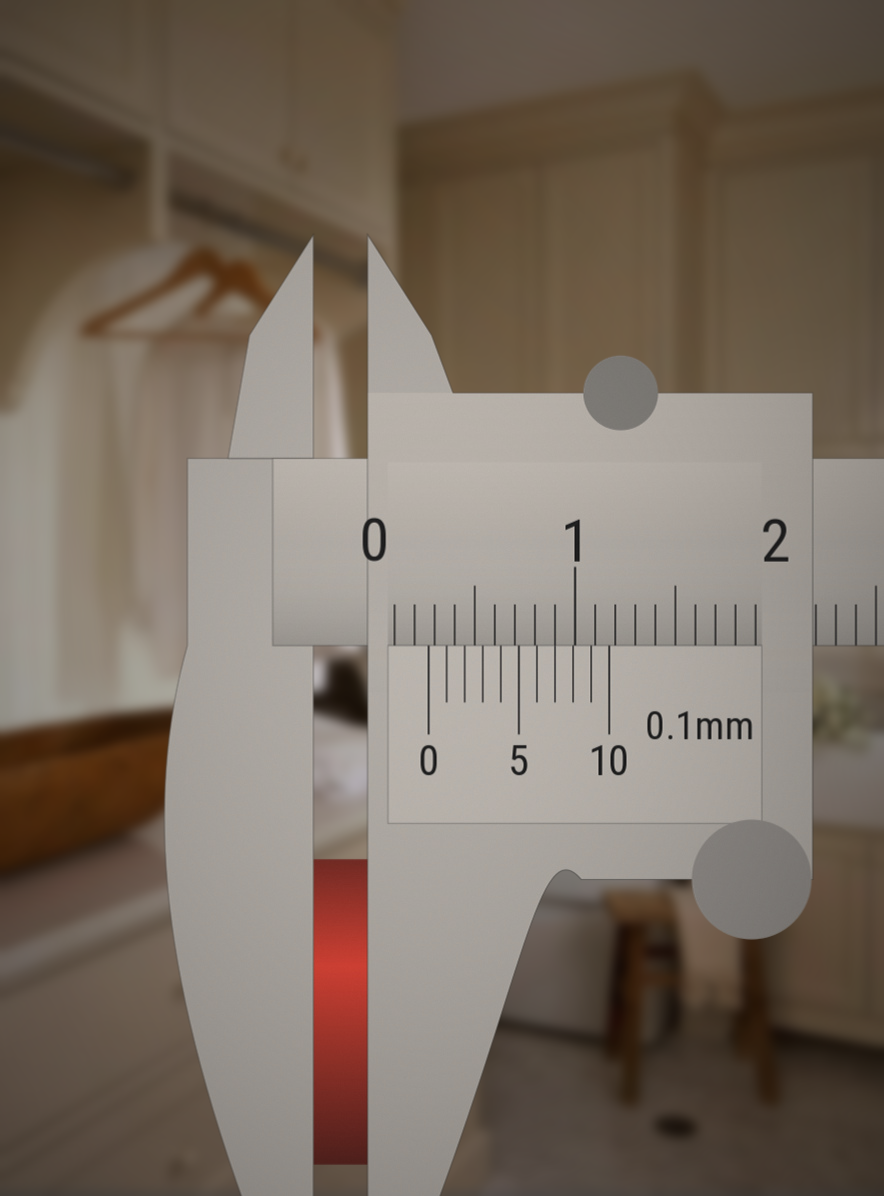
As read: 2.7 (mm)
